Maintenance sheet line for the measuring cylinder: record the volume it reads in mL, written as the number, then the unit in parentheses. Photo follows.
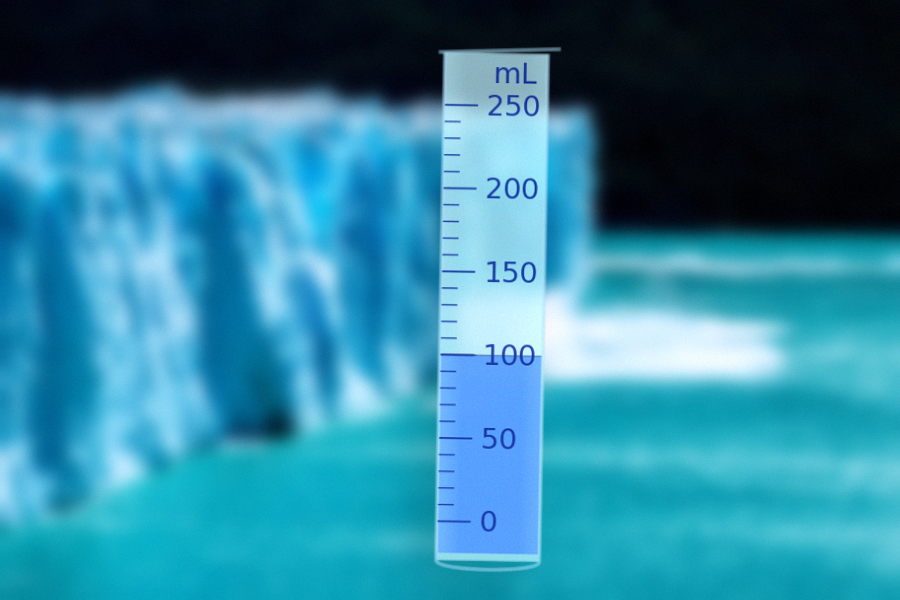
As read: 100 (mL)
